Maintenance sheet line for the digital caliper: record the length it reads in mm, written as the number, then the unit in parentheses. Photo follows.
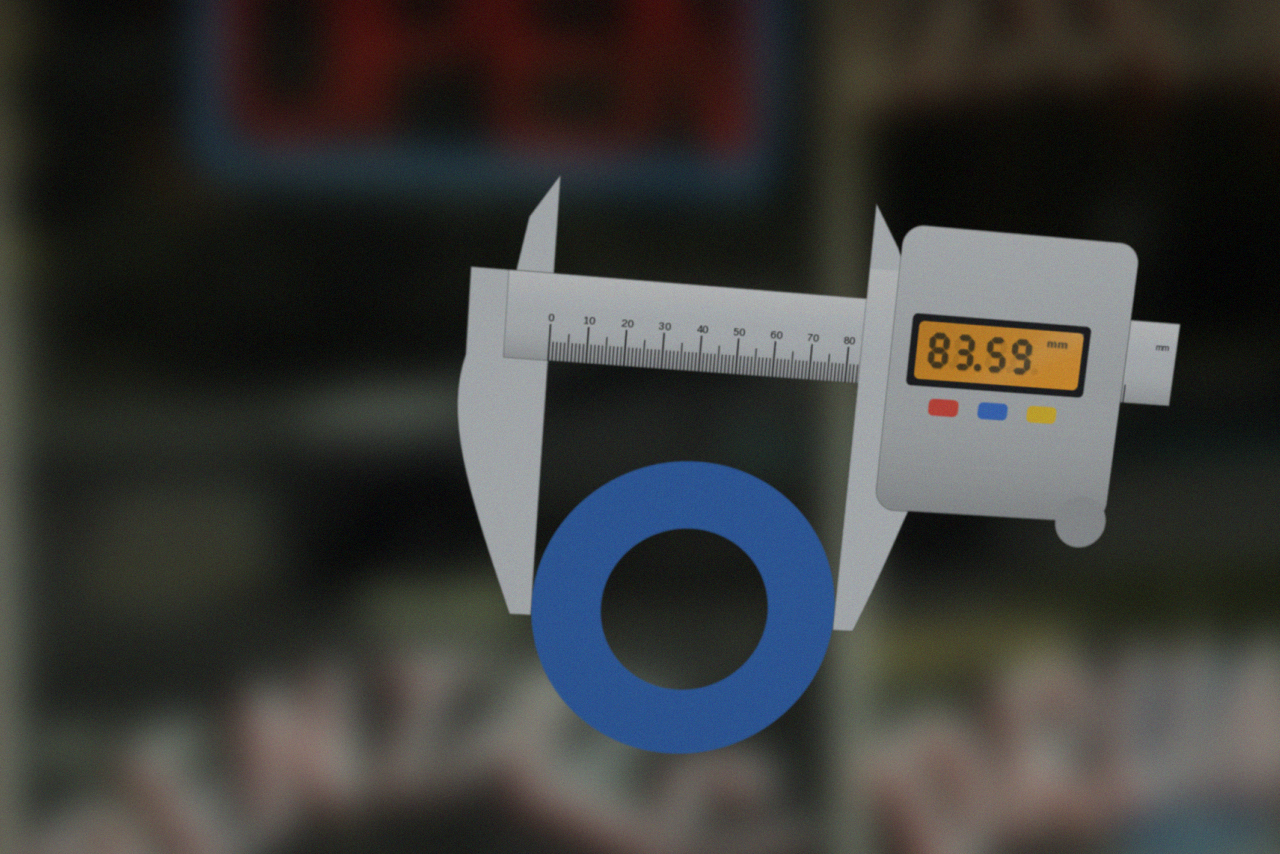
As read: 83.59 (mm)
